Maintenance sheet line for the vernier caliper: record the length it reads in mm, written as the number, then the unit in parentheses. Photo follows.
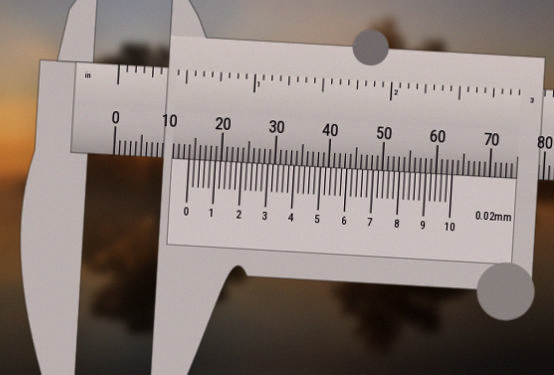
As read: 14.0 (mm)
